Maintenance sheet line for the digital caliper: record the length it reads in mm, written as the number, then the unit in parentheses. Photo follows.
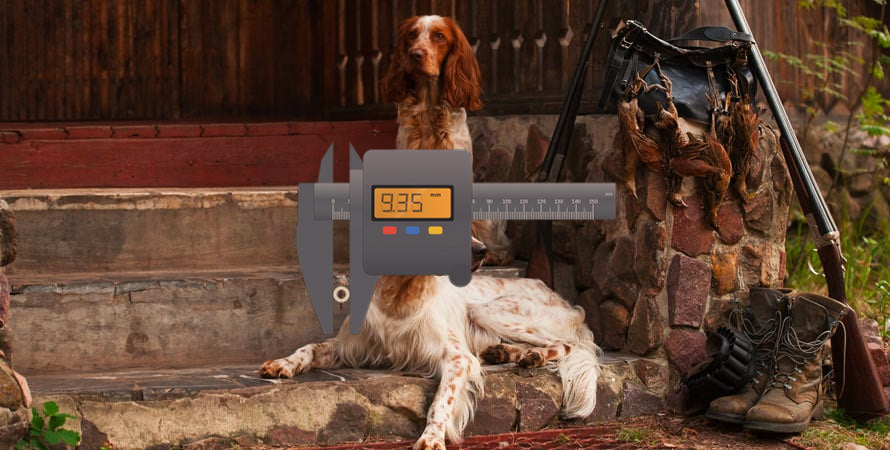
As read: 9.35 (mm)
